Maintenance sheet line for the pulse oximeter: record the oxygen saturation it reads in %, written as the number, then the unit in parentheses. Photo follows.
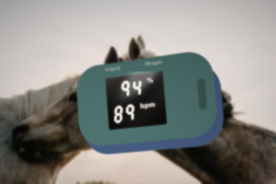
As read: 94 (%)
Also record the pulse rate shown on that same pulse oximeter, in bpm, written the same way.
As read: 89 (bpm)
